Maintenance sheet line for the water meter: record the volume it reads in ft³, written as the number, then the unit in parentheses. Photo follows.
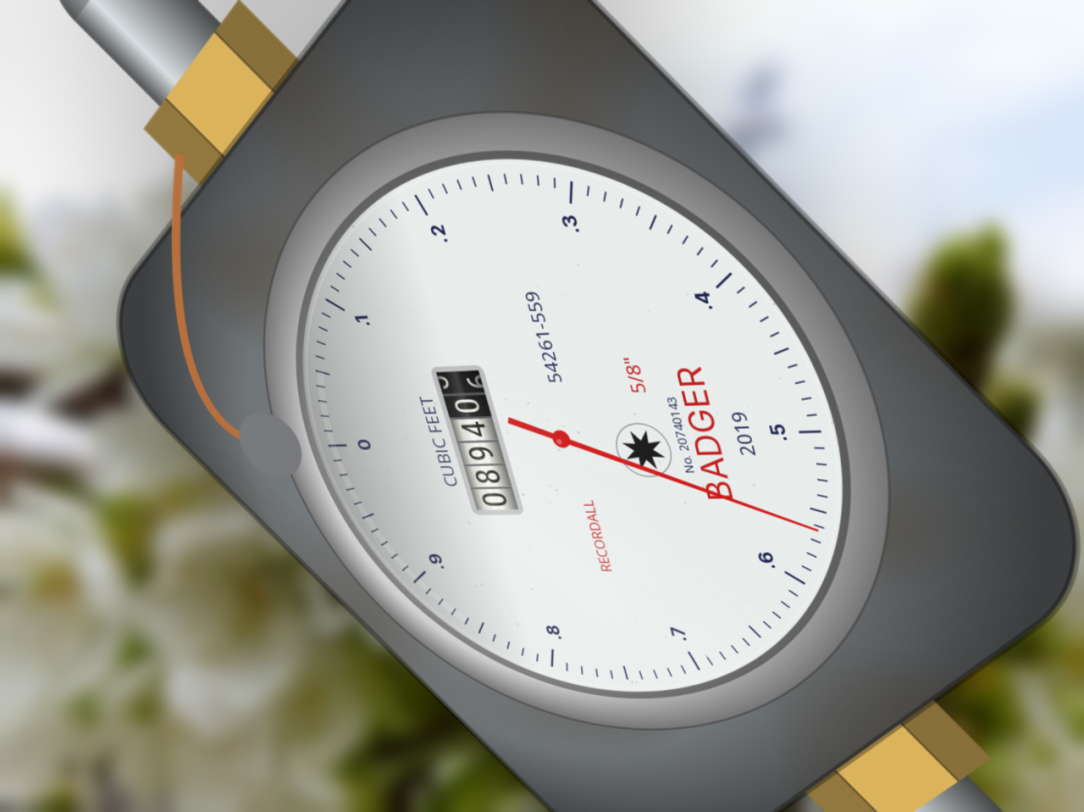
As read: 89405.56 (ft³)
